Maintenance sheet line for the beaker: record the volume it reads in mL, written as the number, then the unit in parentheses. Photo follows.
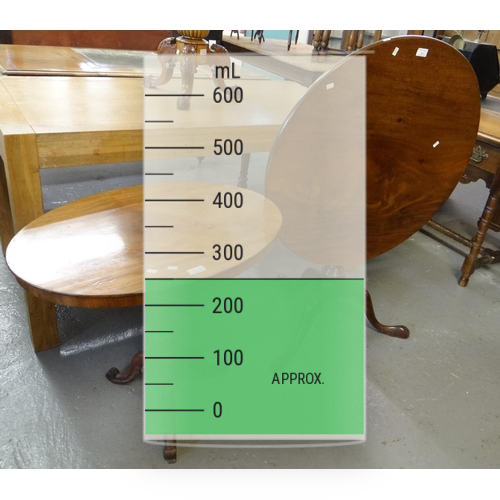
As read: 250 (mL)
